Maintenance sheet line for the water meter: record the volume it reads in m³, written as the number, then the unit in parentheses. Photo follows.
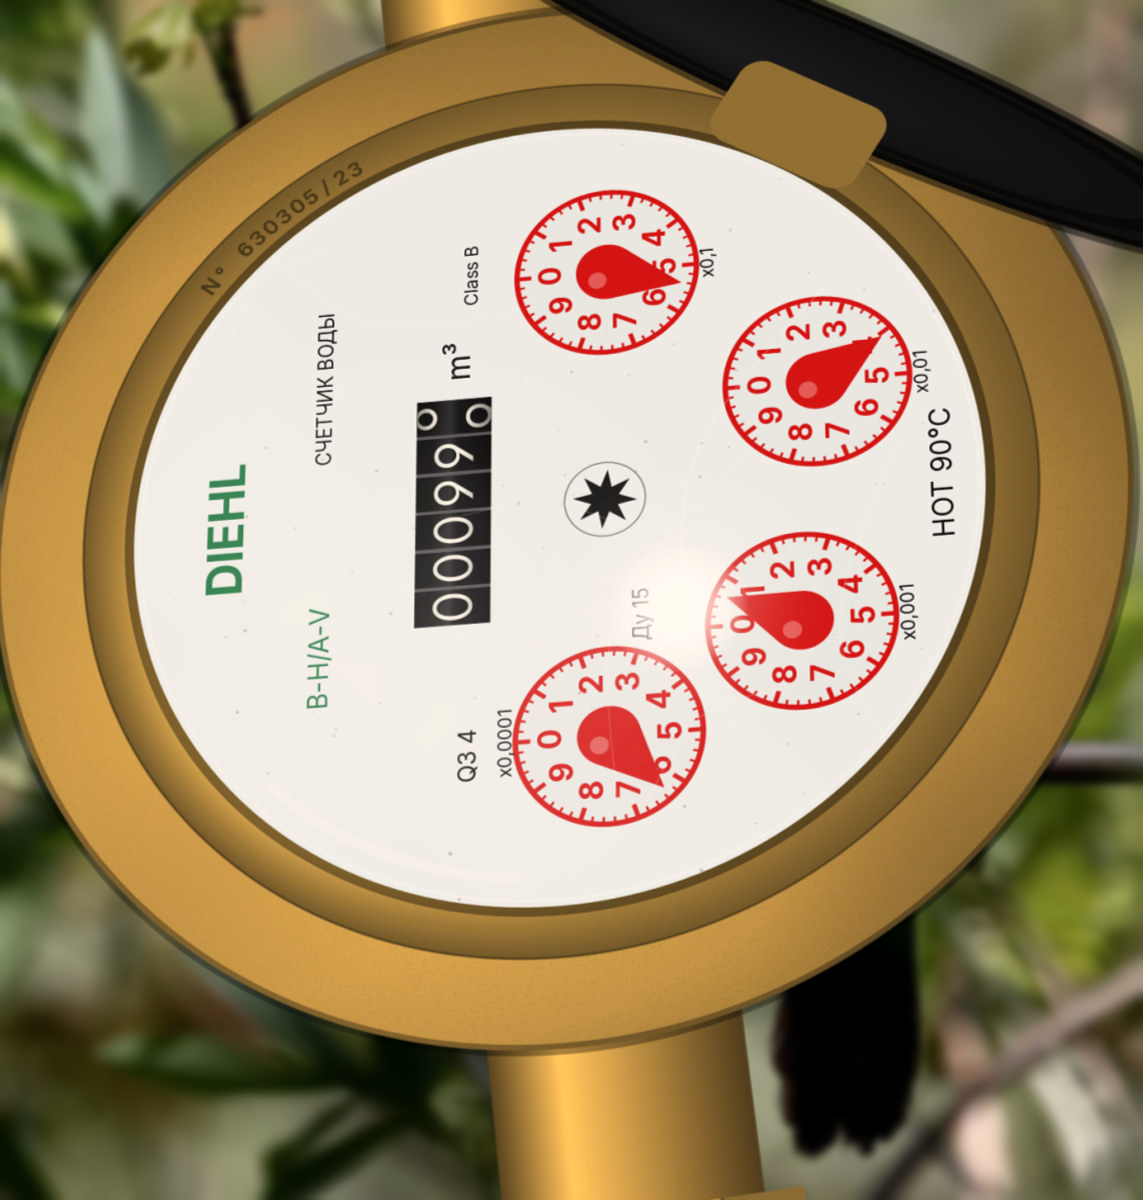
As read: 998.5406 (m³)
